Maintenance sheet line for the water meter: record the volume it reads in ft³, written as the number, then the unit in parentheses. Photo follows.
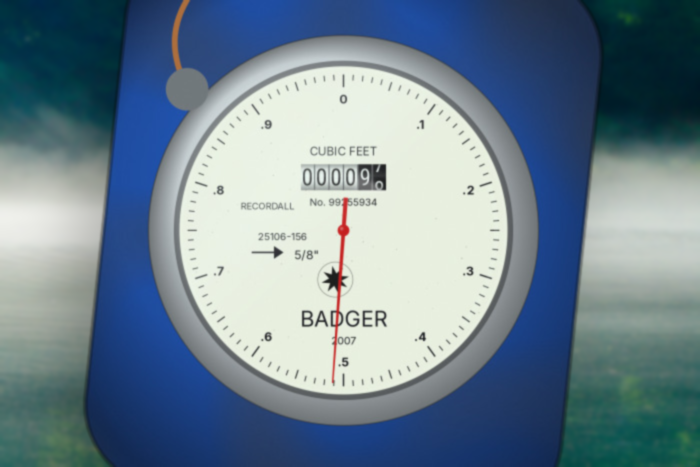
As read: 97.51 (ft³)
